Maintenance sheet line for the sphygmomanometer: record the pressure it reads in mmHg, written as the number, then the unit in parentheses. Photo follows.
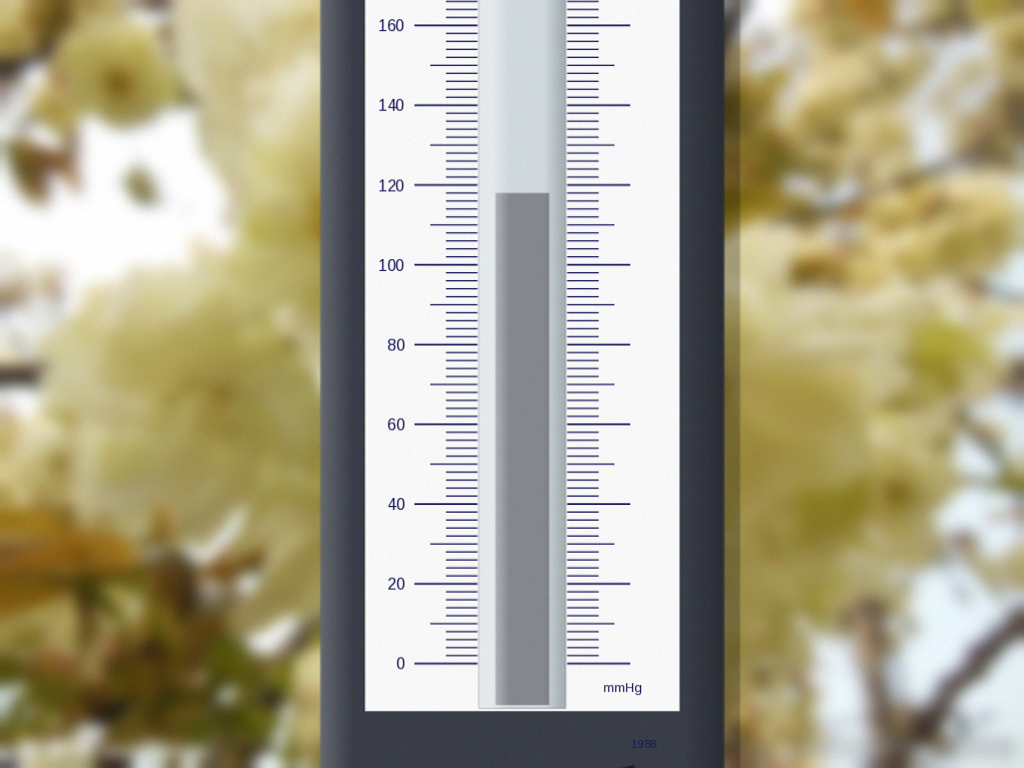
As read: 118 (mmHg)
